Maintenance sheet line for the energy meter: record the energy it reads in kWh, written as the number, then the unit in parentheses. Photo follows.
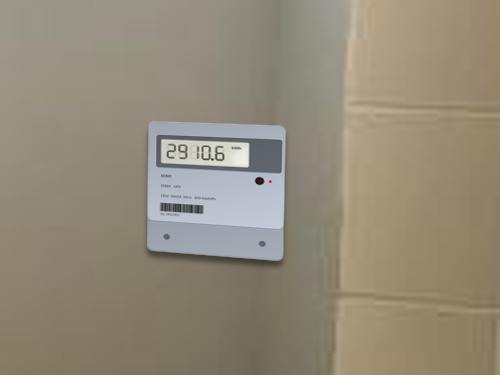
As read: 2910.6 (kWh)
